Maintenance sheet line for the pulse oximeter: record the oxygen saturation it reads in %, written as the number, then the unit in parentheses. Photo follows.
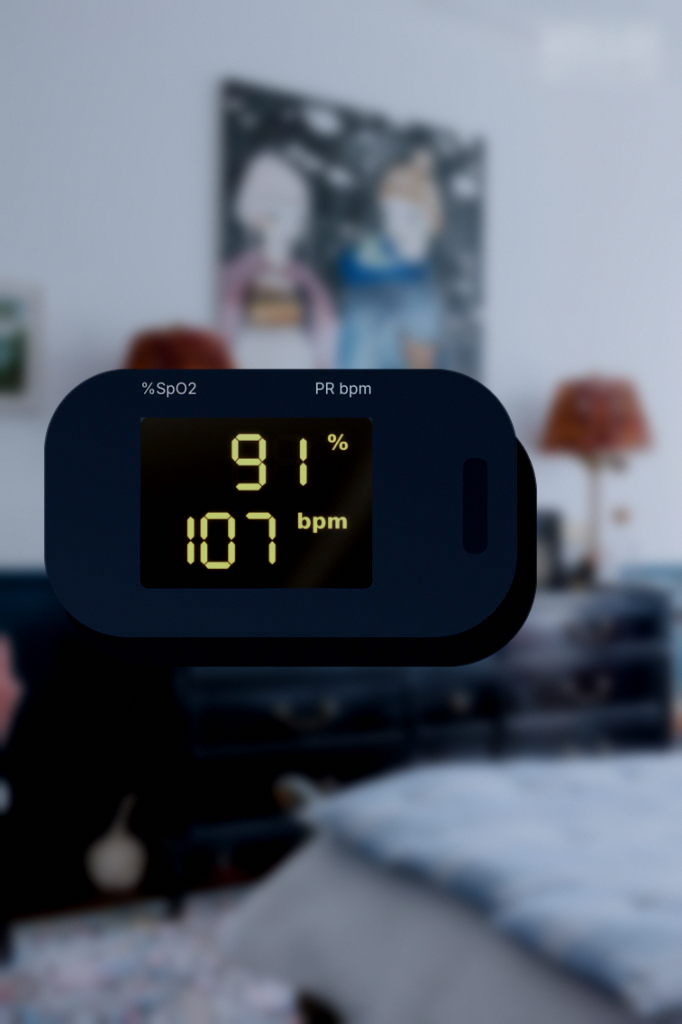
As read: 91 (%)
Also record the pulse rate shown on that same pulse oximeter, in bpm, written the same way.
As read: 107 (bpm)
